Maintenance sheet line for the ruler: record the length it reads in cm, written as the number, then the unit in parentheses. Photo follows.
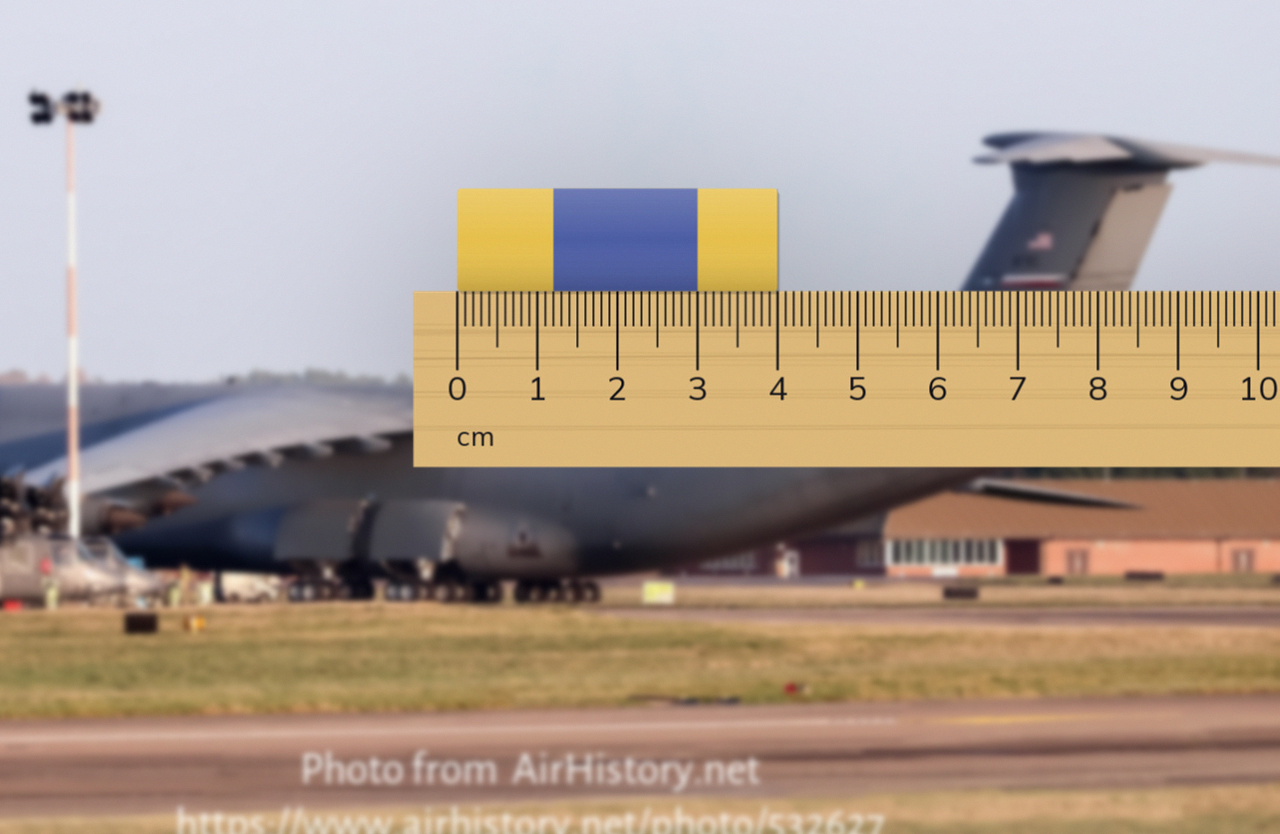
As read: 4 (cm)
